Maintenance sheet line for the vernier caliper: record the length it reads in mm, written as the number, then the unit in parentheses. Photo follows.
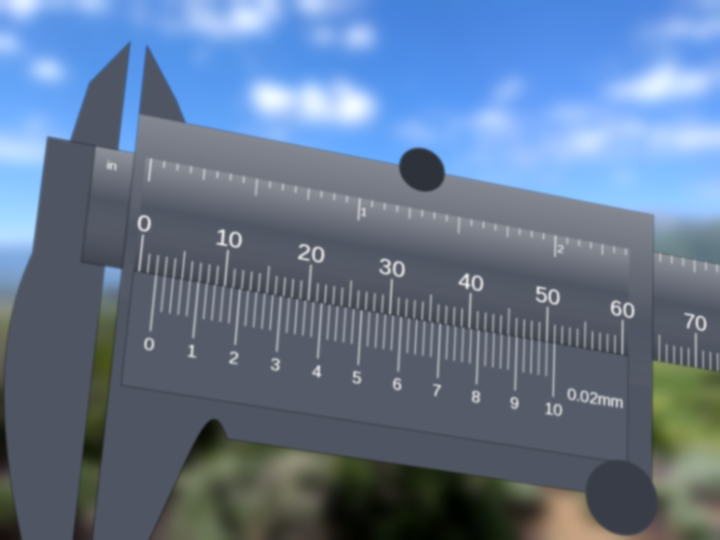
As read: 2.0 (mm)
